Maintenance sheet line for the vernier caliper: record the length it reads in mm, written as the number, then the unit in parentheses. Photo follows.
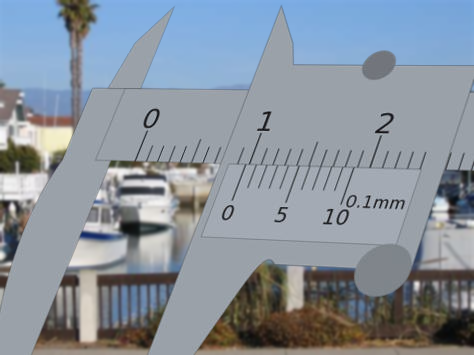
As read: 9.7 (mm)
